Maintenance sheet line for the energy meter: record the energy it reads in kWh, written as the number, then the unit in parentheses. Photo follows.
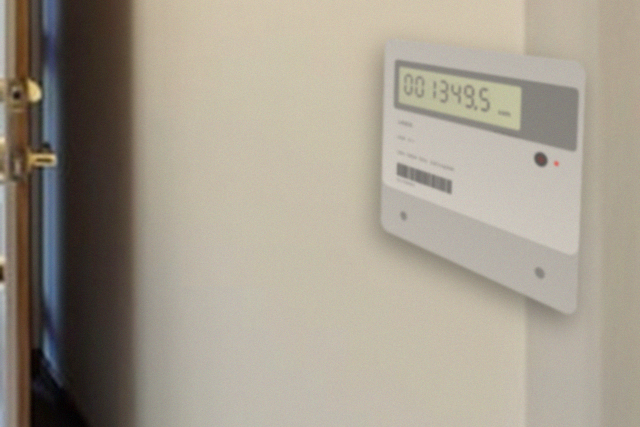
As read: 1349.5 (kWh)
